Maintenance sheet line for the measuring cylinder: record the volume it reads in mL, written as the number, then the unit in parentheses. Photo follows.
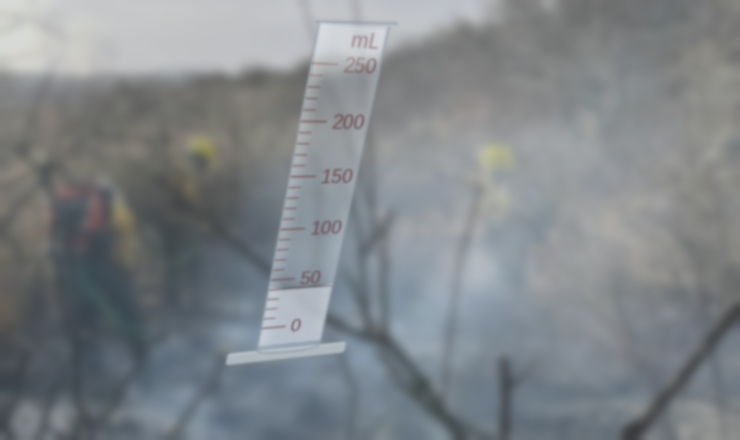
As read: 40 (mL)
